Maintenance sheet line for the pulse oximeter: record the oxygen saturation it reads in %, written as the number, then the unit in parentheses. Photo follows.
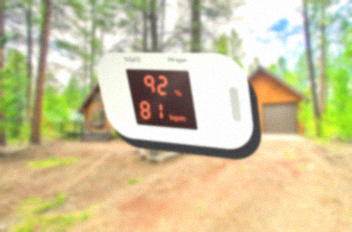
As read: 92 (%)
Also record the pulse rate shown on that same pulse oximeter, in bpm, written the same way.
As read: 81 (bpm)
